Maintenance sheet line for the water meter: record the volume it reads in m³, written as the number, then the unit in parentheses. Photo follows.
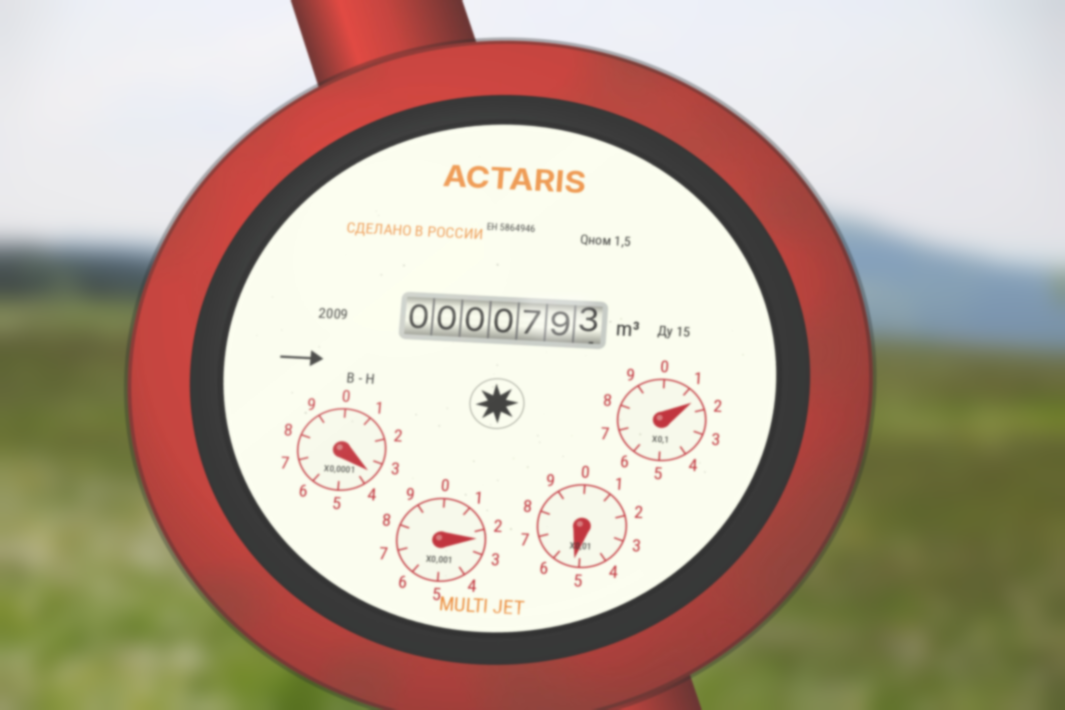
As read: 793.1523 (m³)
